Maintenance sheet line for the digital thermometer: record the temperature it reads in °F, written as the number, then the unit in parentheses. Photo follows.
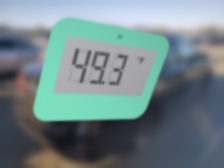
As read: 49.3 (°F)
